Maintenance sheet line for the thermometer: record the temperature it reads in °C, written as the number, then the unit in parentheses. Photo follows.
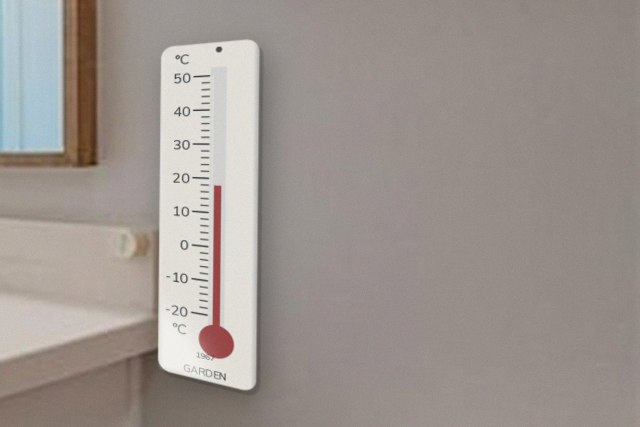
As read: 18 (°C)
